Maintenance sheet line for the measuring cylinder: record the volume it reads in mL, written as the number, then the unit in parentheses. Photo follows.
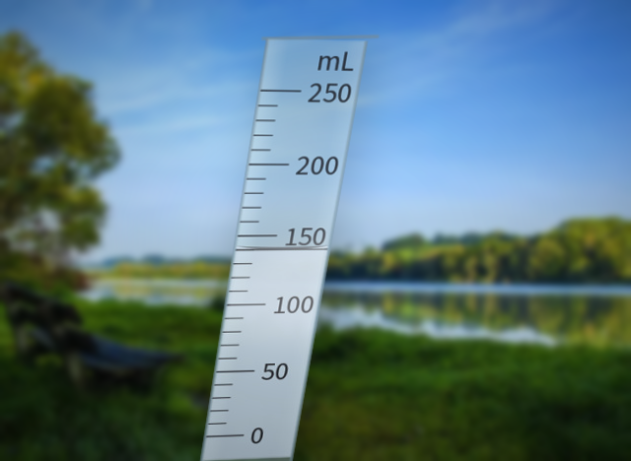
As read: 140 (mL)
